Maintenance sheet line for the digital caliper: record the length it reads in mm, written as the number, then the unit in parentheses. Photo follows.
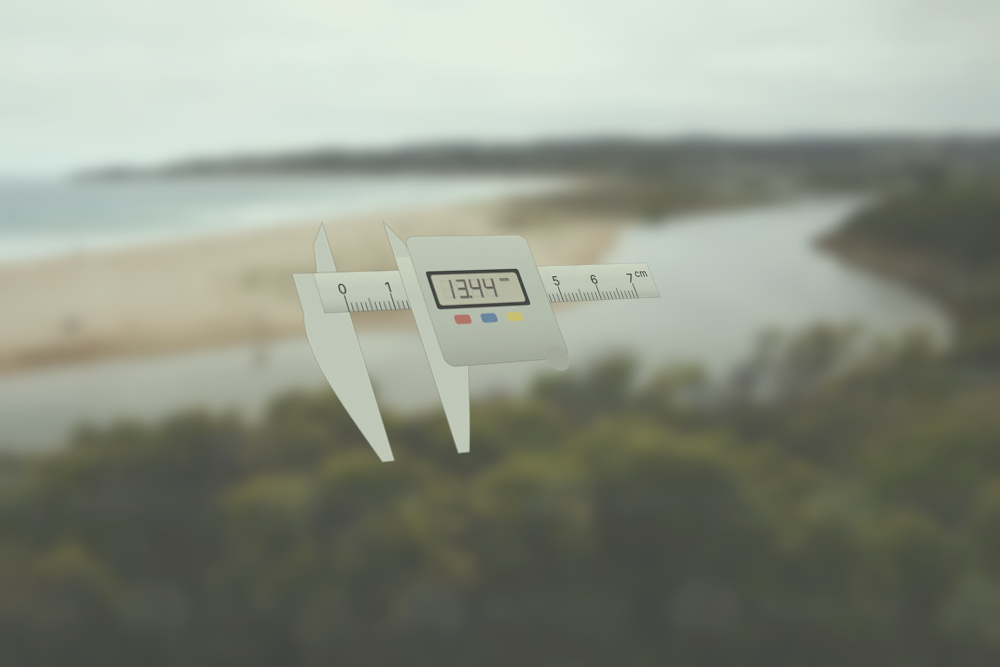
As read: 13.44 (mm)
